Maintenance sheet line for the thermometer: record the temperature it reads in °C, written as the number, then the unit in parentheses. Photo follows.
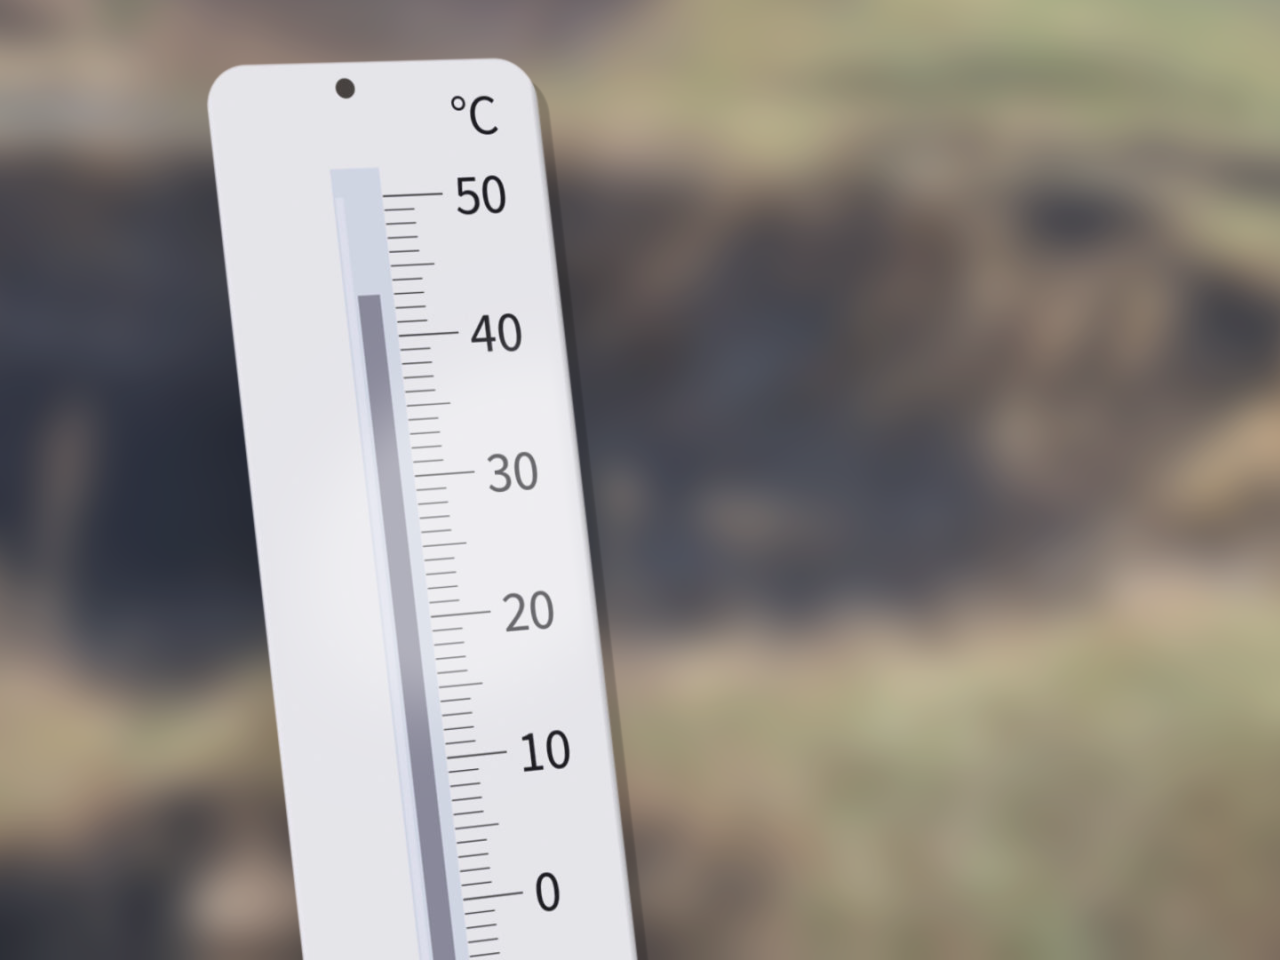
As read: 43 (°C)
